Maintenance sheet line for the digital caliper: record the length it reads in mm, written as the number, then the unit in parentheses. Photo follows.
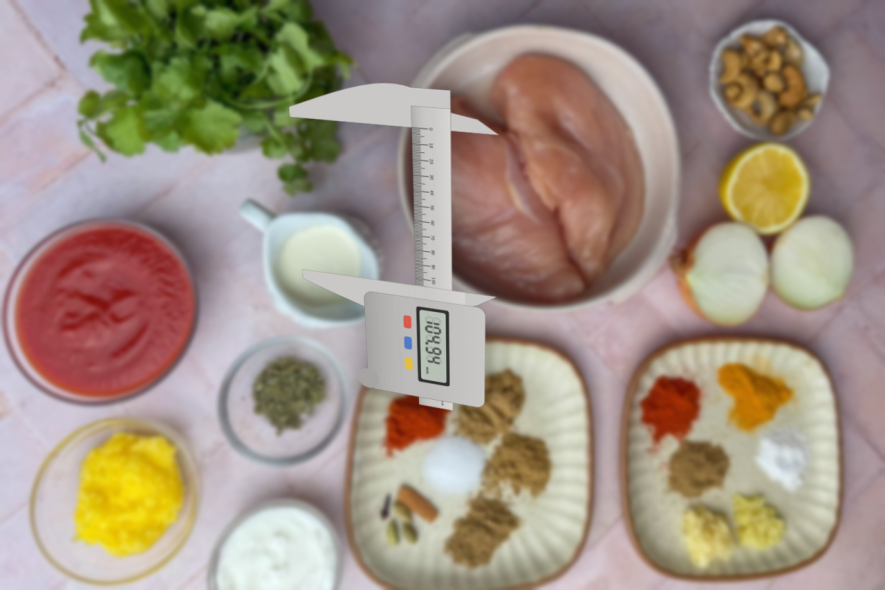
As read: 104.94 (mm)
